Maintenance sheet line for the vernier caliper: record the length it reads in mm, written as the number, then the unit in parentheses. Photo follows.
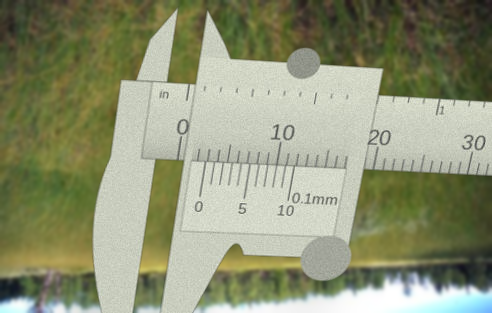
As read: 2.8 (mm)
